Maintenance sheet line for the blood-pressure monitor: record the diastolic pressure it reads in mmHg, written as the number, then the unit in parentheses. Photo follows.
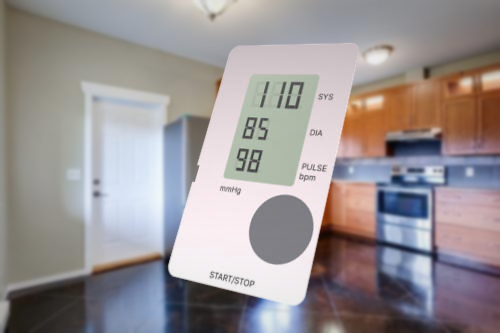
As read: 85 (mmHg)
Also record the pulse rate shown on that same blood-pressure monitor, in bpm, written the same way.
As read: 98 (bpm)
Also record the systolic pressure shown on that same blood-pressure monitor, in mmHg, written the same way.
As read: 110 (mmHg)
